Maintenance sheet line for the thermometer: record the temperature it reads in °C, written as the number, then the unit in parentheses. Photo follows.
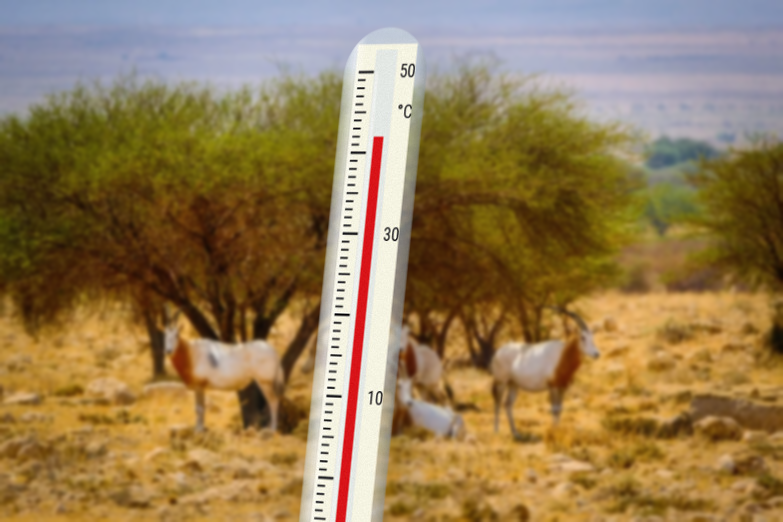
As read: 42 (°C)
